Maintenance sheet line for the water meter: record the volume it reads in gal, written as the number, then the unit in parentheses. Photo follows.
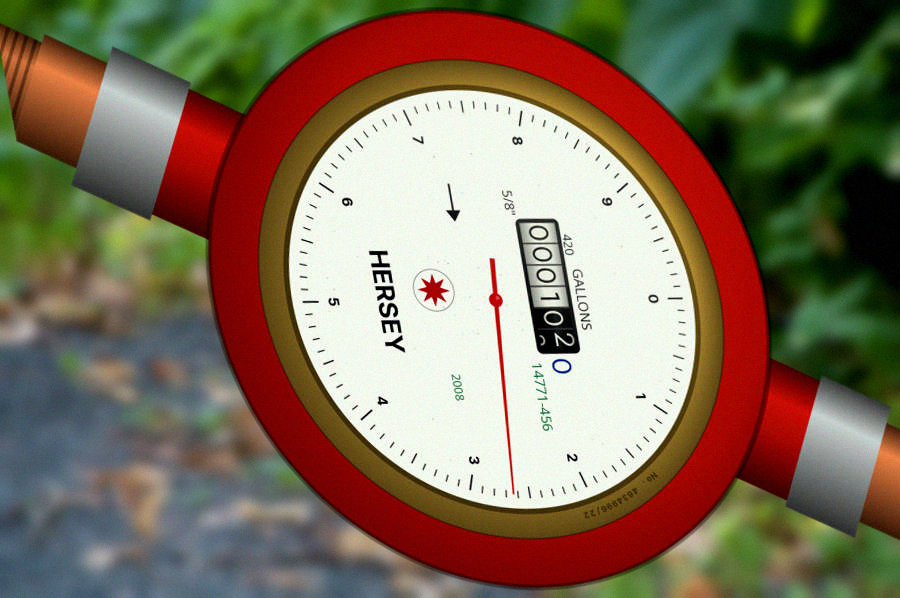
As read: 1022.6 (gal)
